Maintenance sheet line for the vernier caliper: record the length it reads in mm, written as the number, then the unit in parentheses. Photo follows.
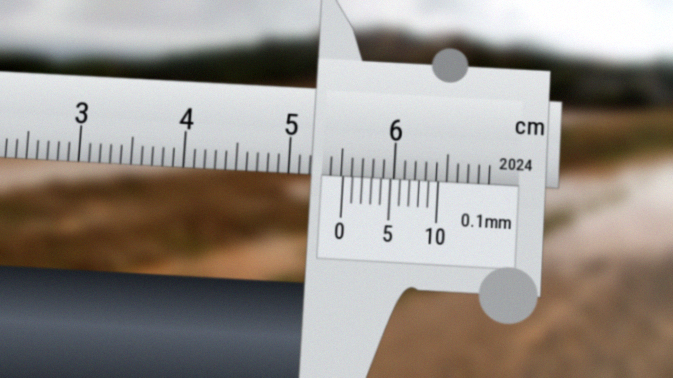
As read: 55.2 (mm)
